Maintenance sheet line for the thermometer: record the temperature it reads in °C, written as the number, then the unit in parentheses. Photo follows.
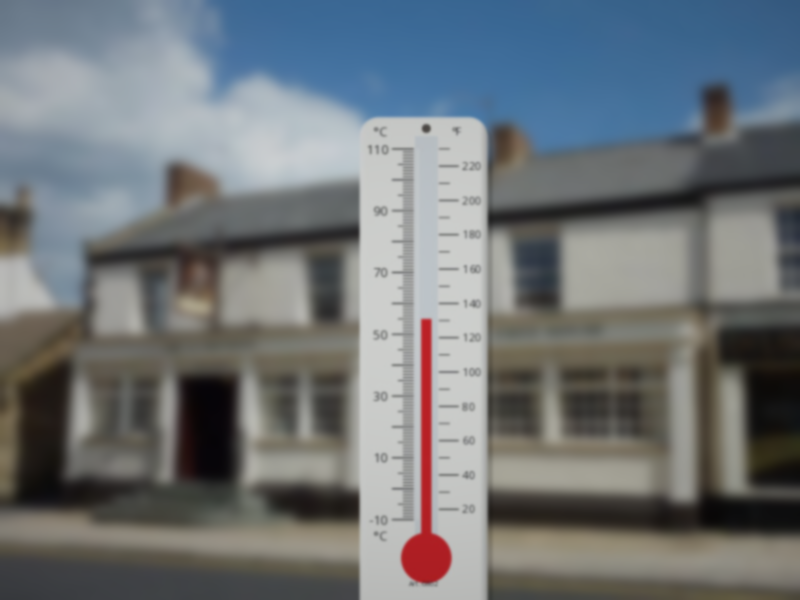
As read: 55 (°C)
